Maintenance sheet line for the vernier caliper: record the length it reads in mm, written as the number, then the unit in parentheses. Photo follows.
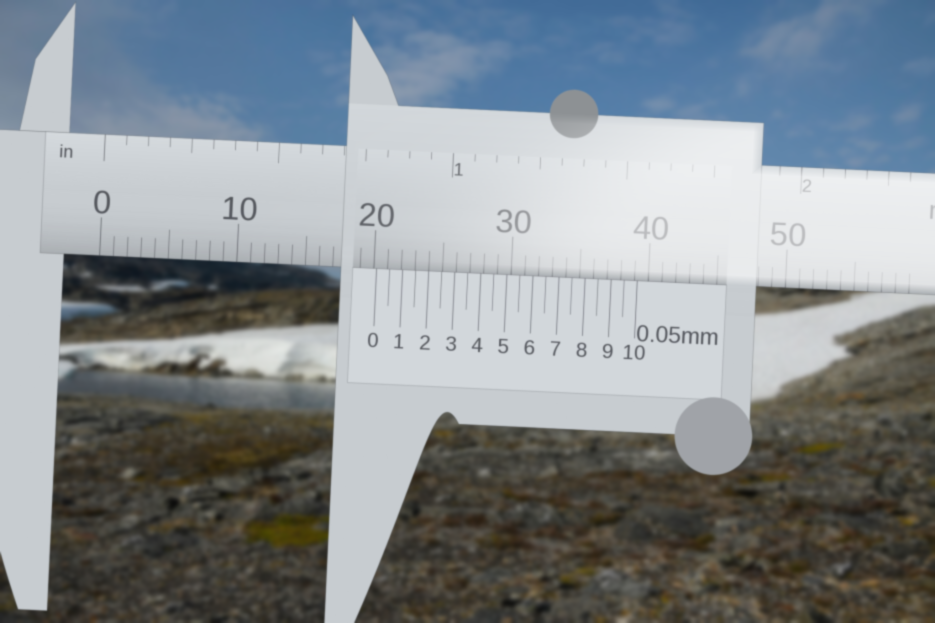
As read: 20.2 (mm)
